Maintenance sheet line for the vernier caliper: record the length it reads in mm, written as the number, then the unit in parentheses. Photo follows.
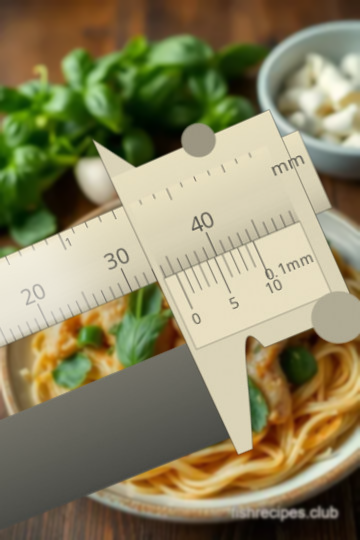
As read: 35.2 (mm)
